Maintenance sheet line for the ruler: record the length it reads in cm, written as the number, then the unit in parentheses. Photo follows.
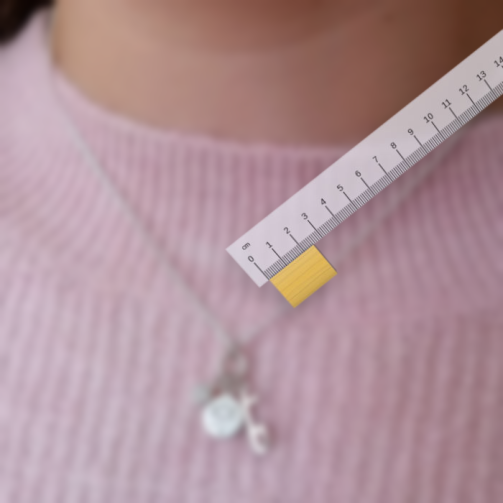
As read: 2.5 (cm)
